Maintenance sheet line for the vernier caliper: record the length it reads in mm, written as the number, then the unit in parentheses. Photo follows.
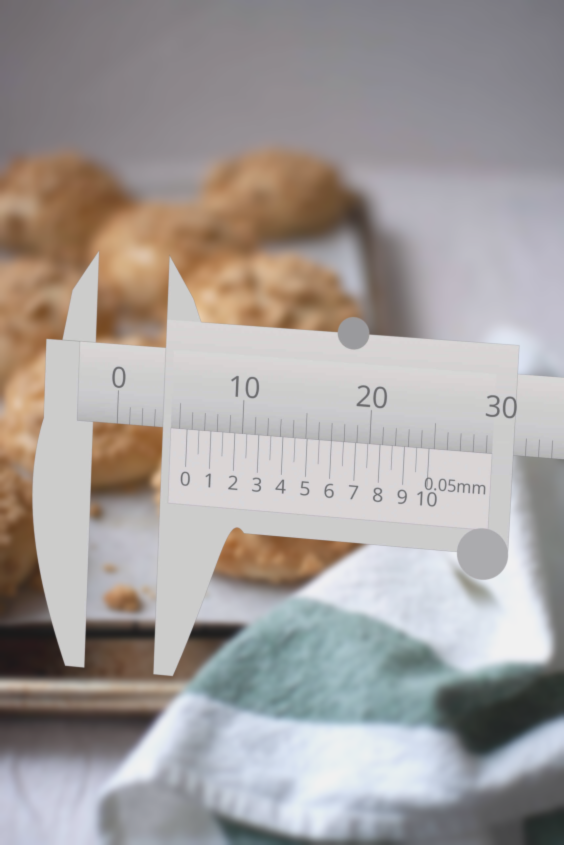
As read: 5.6 (mm)
